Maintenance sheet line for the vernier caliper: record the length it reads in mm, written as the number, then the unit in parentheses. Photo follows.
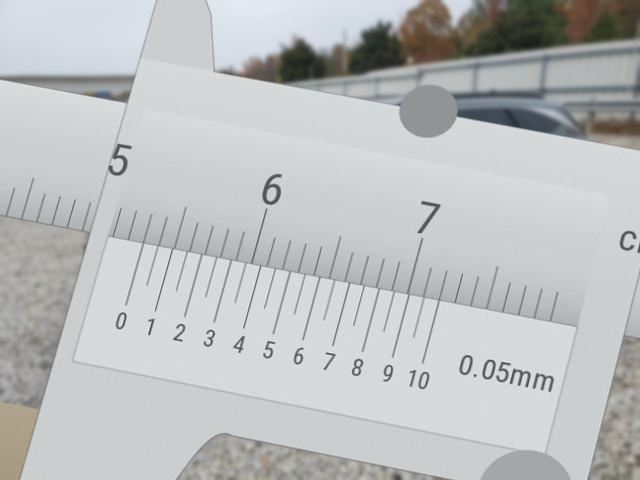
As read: 53.0 (mm)
